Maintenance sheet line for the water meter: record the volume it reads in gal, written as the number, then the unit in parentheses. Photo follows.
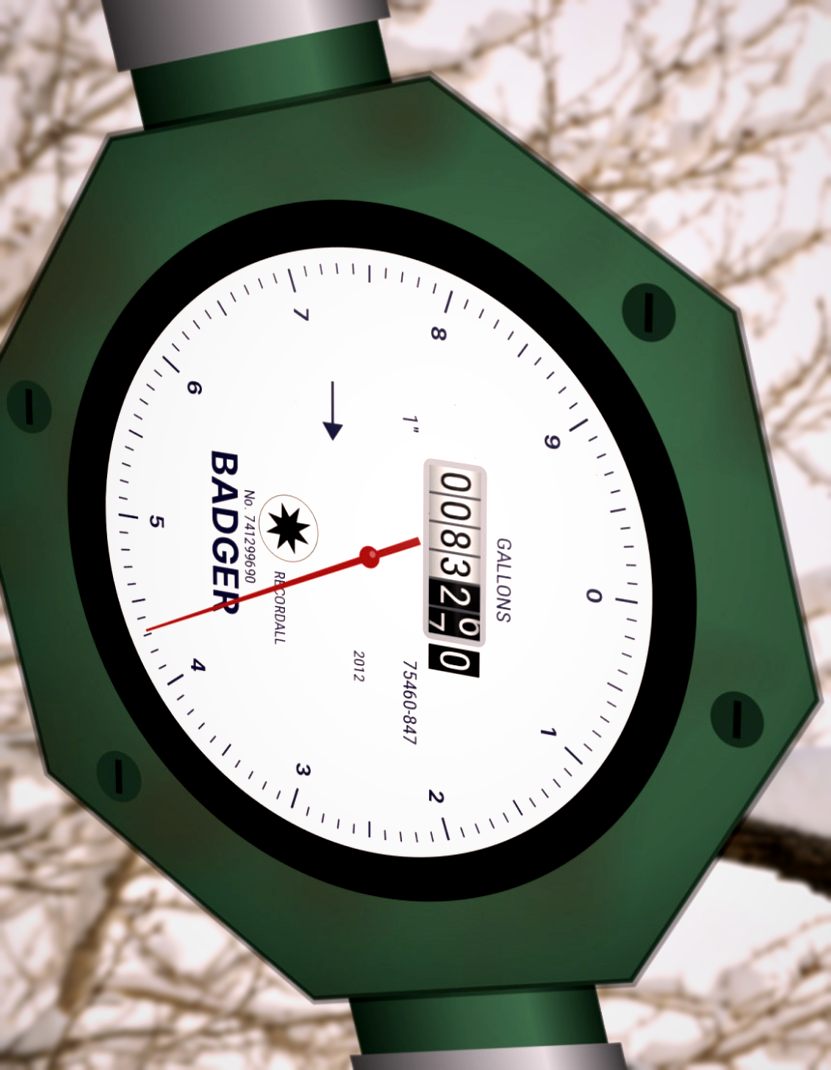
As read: 83264.3 (gal)
